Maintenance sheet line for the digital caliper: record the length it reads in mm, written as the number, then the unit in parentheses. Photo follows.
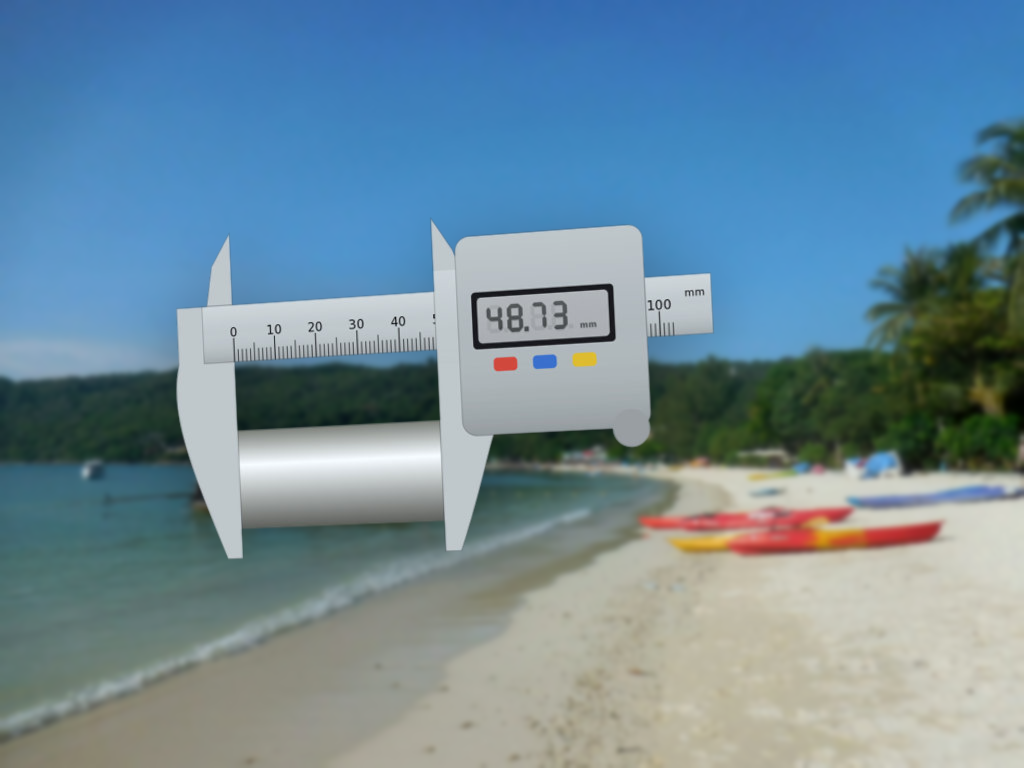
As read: 48.73 (mm)
